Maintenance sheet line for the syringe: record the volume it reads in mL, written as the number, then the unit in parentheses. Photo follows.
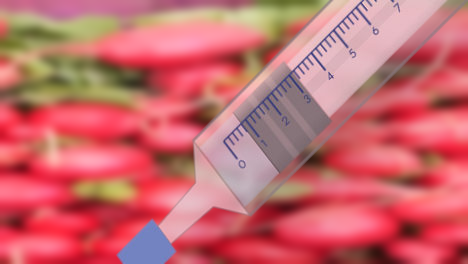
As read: 0.8 (mL)
